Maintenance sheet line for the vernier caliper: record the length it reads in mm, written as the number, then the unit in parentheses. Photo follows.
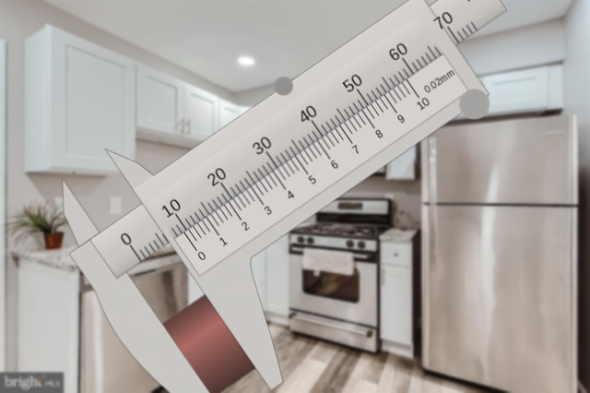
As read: 9.4 (mm)
